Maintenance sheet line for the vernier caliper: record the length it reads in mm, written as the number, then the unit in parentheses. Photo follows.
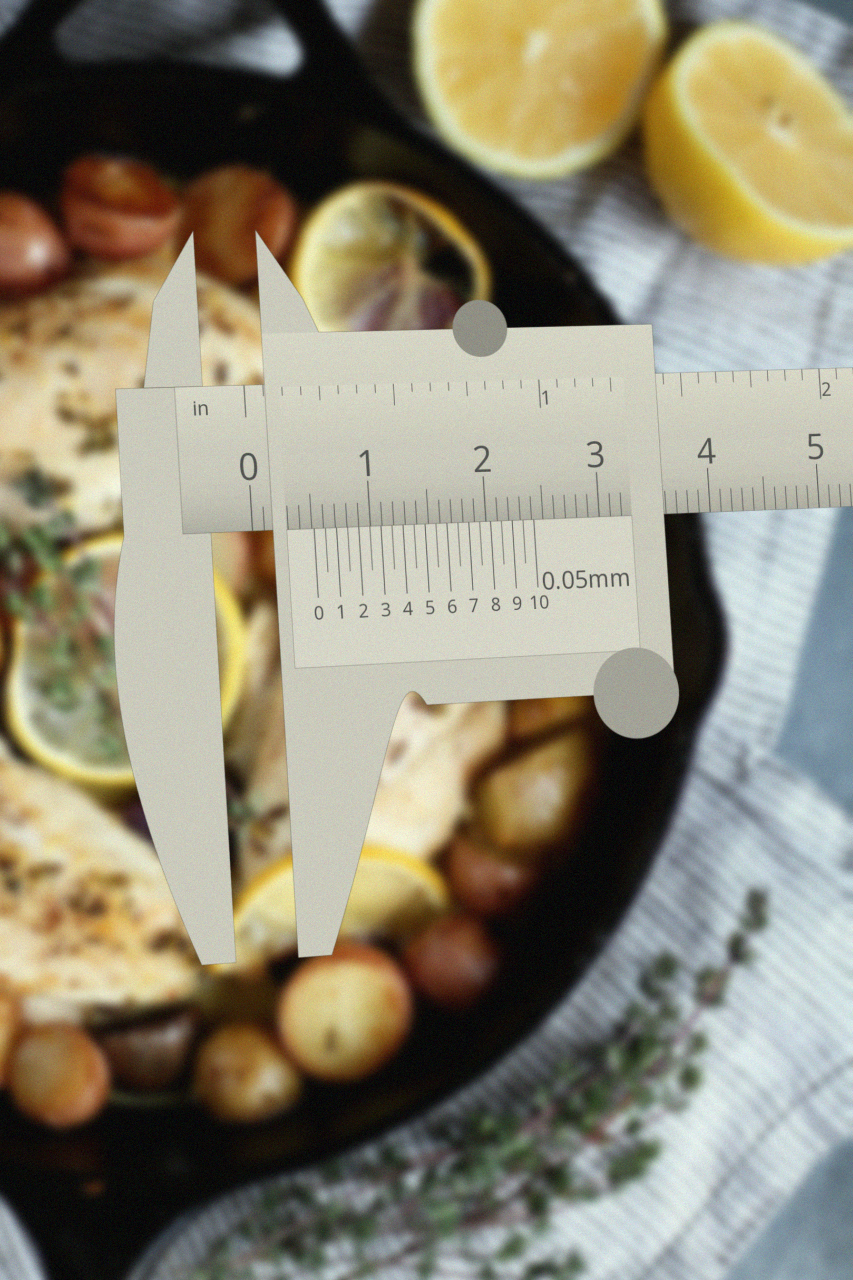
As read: 5.2 (mm)
